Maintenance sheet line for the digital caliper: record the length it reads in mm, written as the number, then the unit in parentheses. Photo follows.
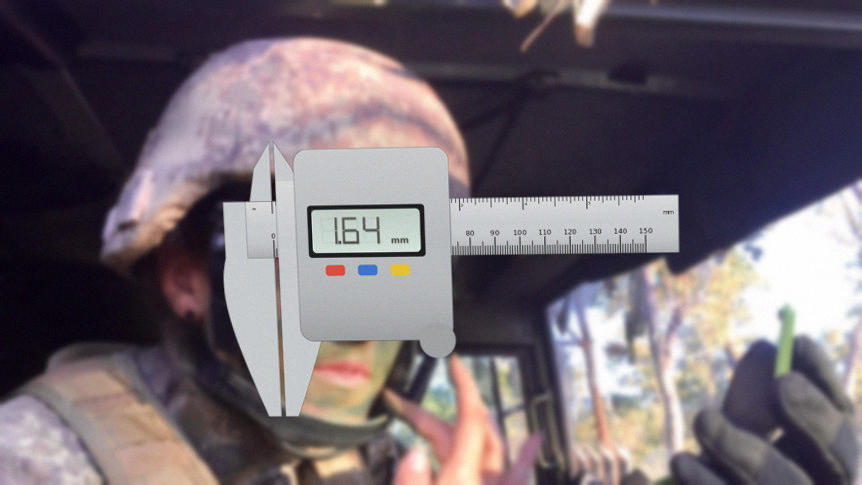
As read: 1.64 (mm)
